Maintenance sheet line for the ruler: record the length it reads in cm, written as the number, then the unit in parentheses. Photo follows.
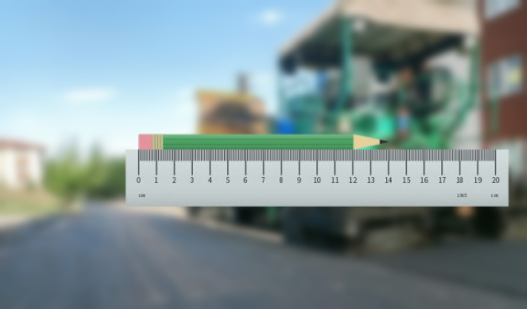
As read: 14 (cm)
